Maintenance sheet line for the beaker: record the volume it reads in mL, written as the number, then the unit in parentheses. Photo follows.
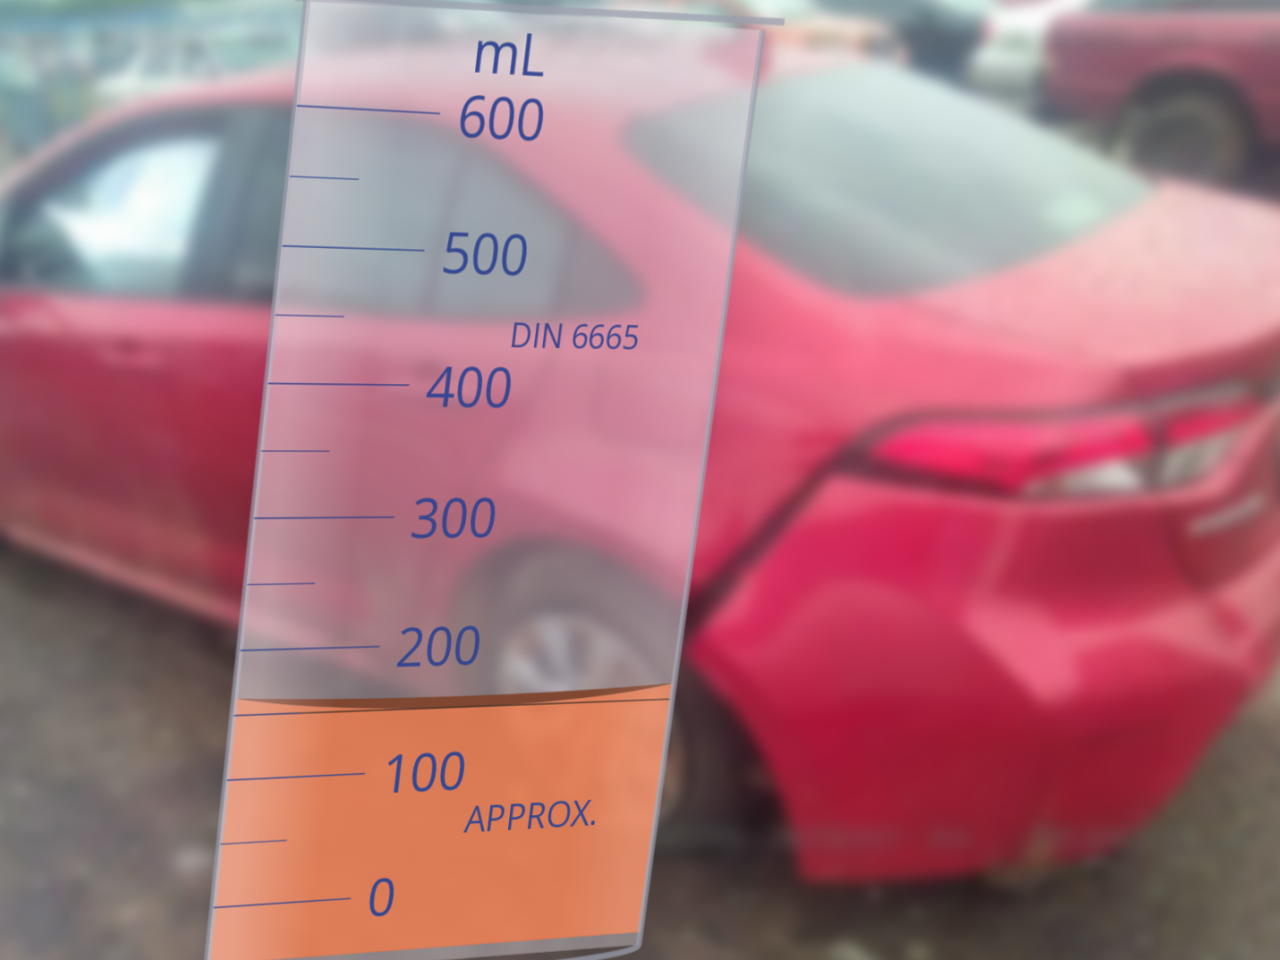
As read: 150 (mL)
